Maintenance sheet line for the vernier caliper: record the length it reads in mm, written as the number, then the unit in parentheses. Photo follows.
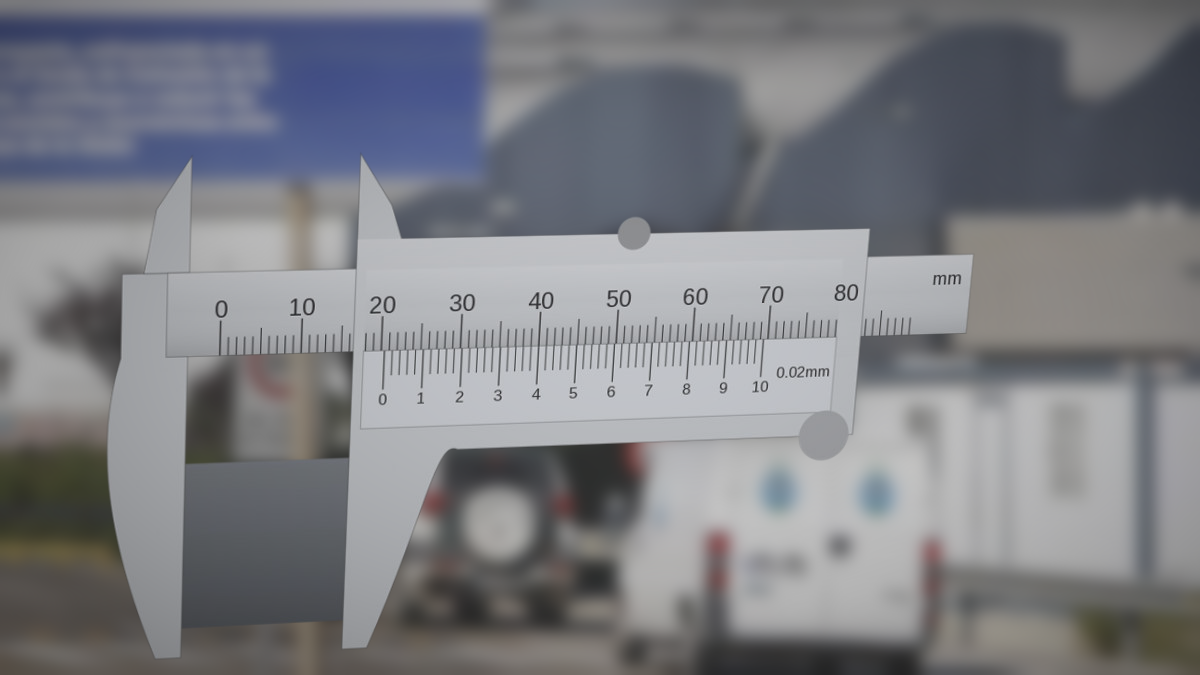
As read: 20.4 (mm)
